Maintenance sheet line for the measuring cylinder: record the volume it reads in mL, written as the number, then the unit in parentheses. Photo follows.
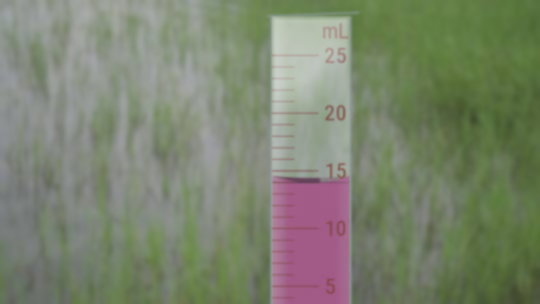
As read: 14 (mL)
